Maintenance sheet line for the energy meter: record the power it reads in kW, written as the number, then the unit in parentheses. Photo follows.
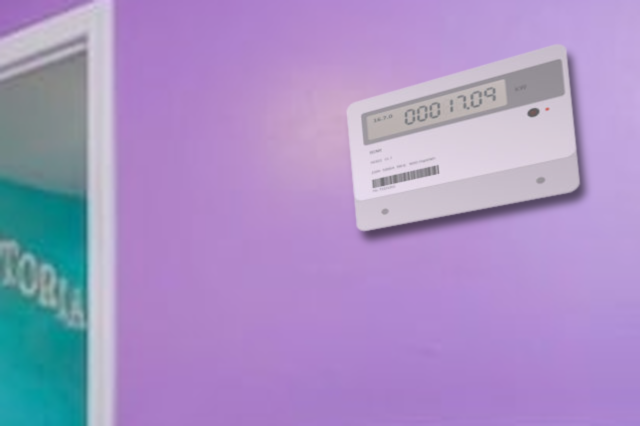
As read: 17.09 (kW)
